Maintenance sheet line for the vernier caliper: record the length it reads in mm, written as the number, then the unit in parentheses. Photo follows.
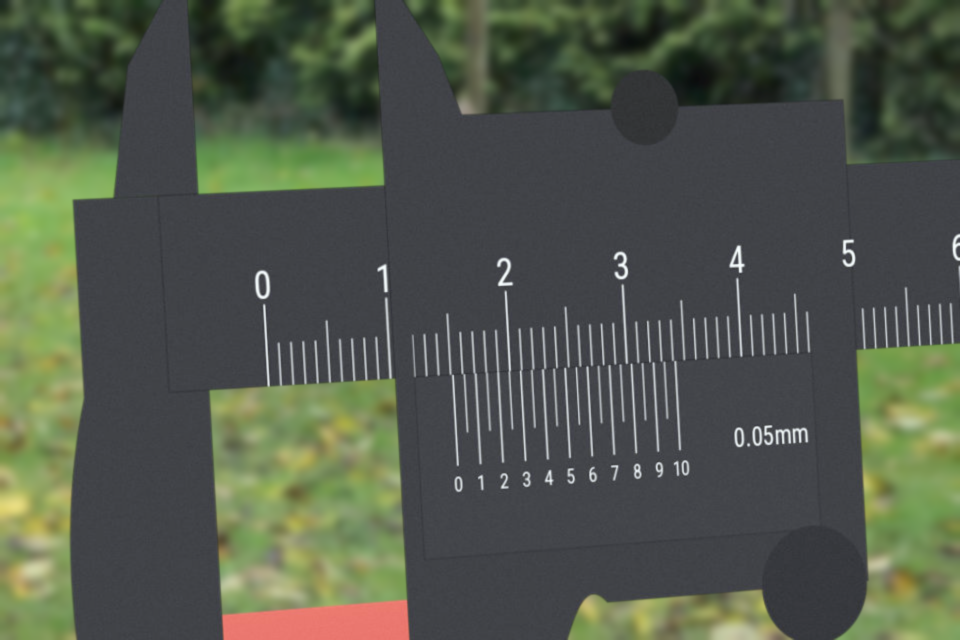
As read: 15.2 (mm)
